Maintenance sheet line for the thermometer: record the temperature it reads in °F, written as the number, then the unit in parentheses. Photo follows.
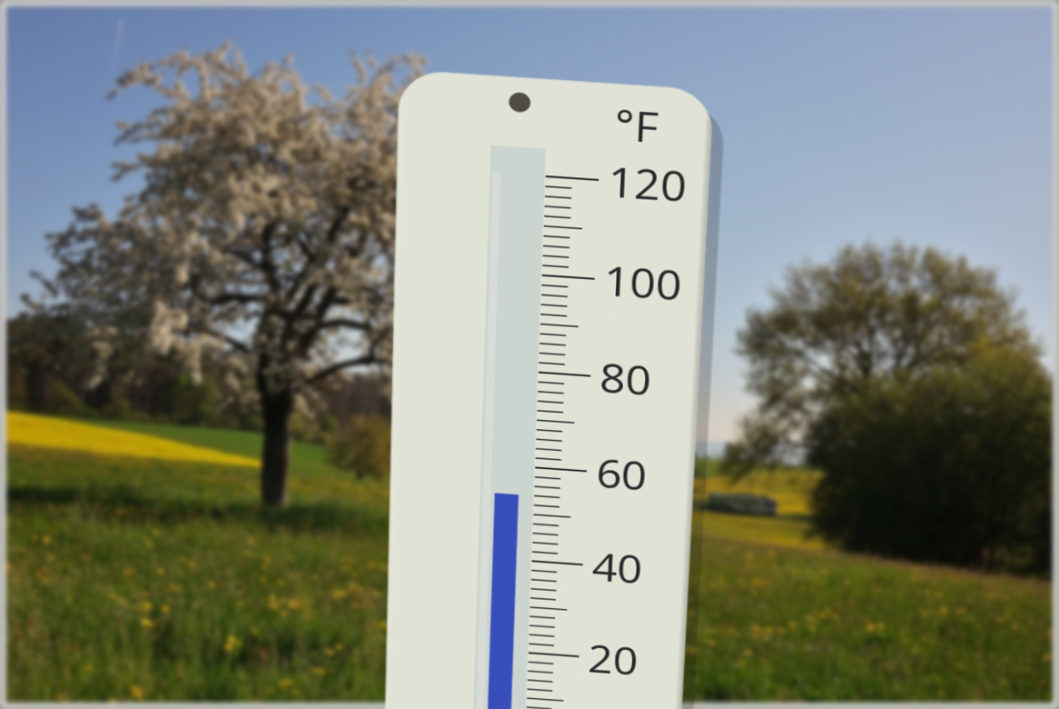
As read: 54 (°F)
